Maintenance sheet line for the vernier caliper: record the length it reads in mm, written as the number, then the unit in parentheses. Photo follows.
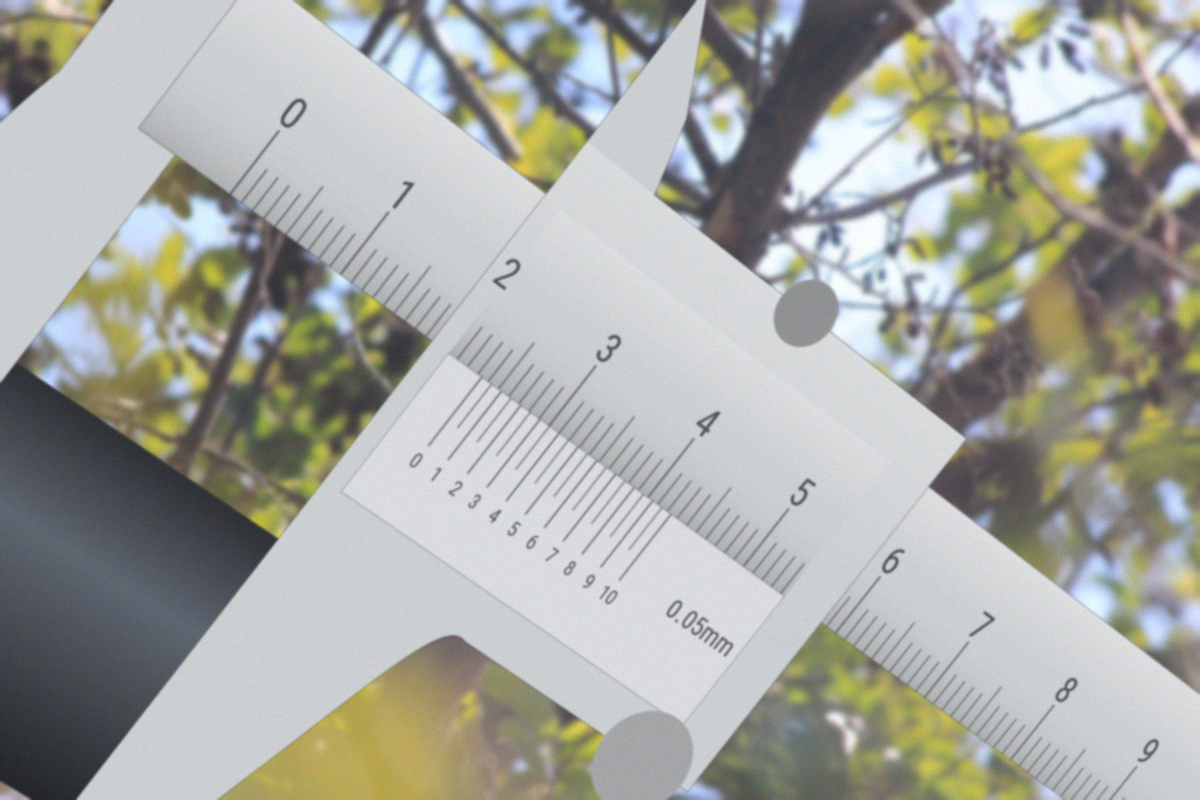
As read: 23.4 (mm)
